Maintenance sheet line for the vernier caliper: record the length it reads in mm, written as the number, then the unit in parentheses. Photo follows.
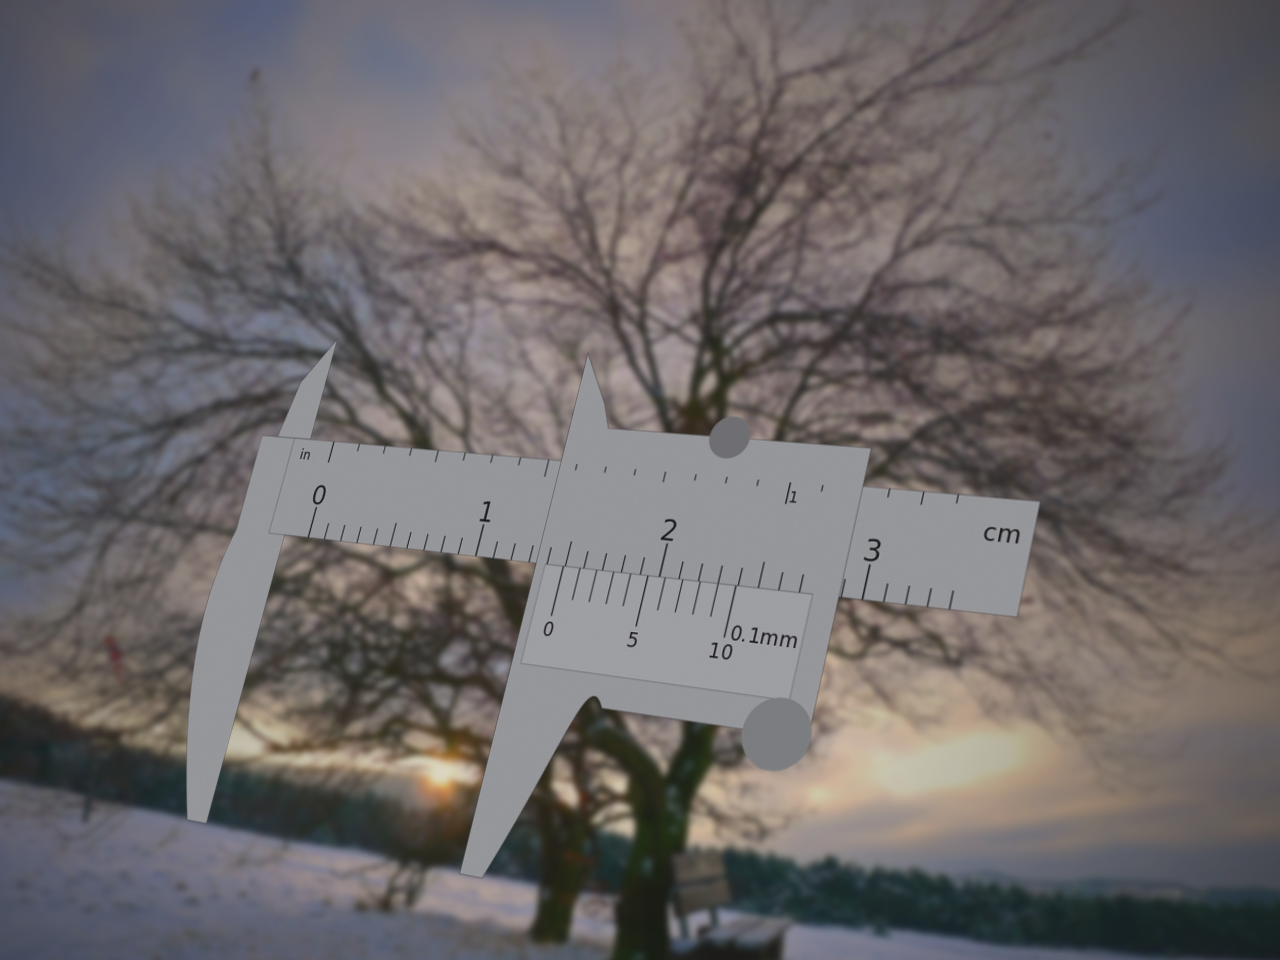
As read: 14.9 (mm)
